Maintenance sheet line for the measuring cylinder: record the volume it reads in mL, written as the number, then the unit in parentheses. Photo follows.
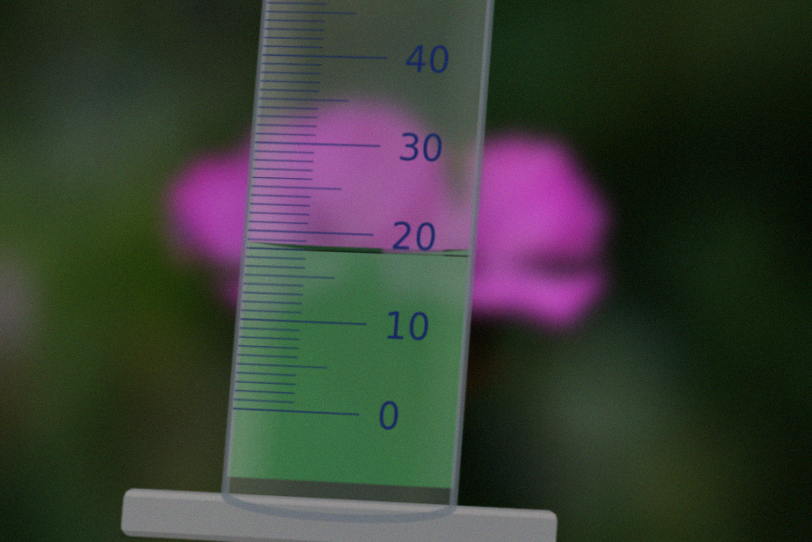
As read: 18 (mL)
